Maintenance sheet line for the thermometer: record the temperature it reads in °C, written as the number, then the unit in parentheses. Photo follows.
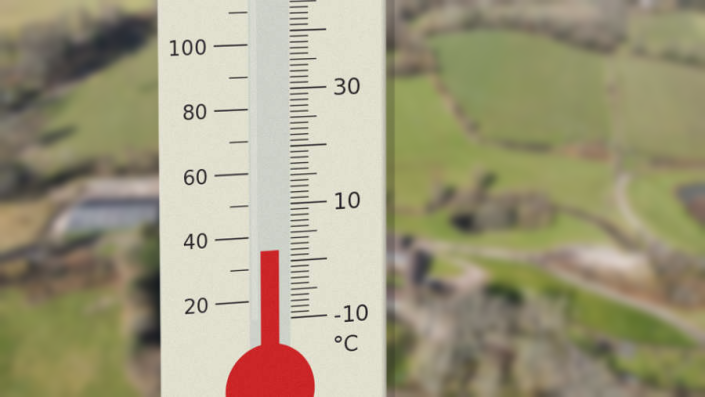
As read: 2 (°C)
